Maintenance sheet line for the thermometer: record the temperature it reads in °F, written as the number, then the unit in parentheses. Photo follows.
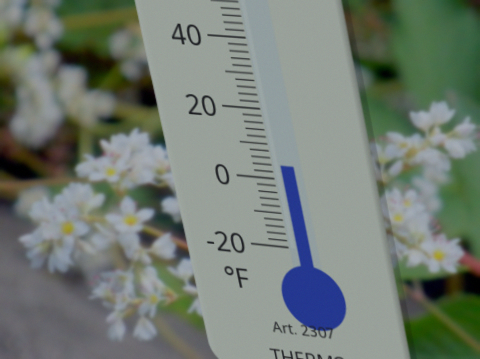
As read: 4 (°F)
